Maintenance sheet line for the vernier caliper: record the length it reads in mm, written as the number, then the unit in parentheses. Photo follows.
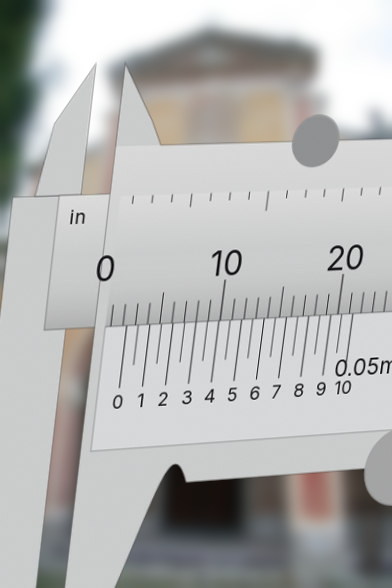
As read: 2.3 (mm)
